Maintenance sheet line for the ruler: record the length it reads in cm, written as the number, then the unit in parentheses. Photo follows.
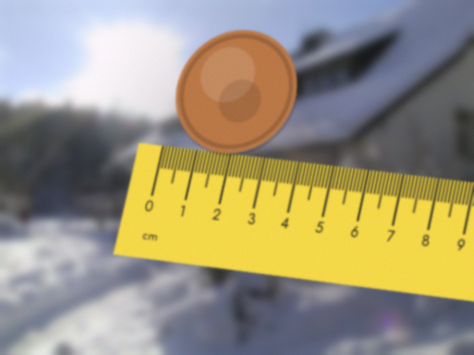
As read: 3.5 (cm)
